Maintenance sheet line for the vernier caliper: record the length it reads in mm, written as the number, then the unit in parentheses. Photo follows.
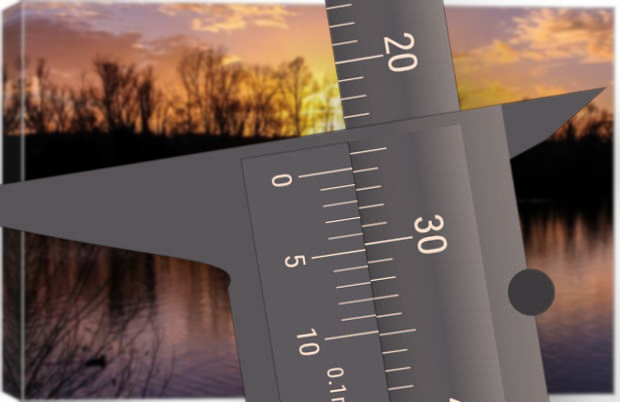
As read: 25.8 (mm)
